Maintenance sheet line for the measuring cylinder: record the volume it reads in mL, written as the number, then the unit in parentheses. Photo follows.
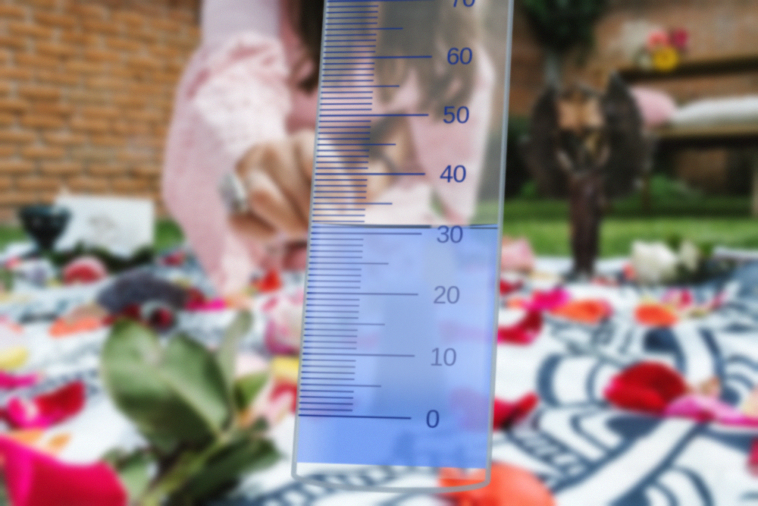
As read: 31 (mL)
